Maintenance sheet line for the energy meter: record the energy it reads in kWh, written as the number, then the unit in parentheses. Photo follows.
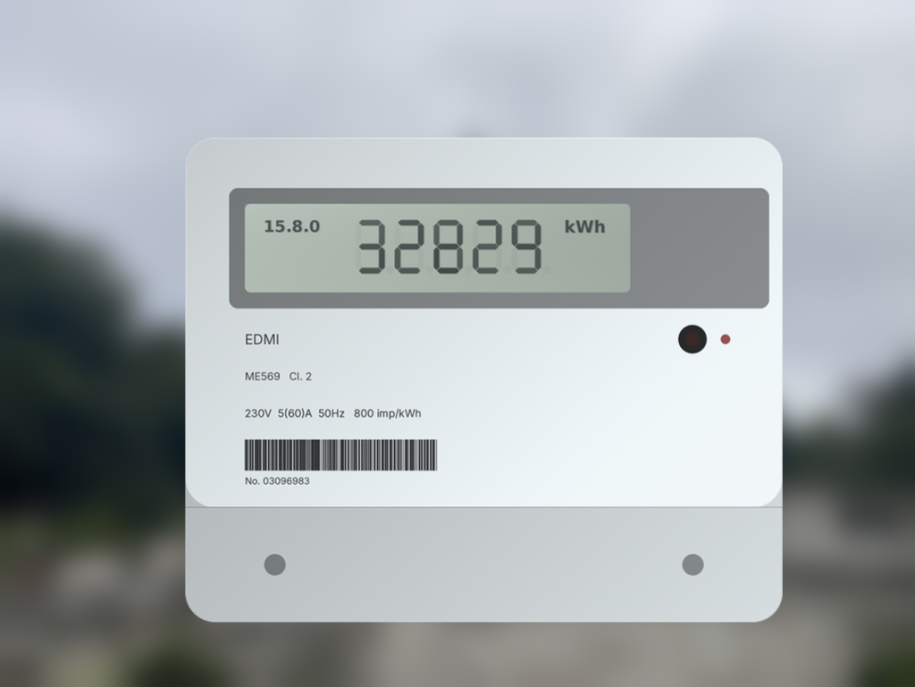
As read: 32829 (kWh)
